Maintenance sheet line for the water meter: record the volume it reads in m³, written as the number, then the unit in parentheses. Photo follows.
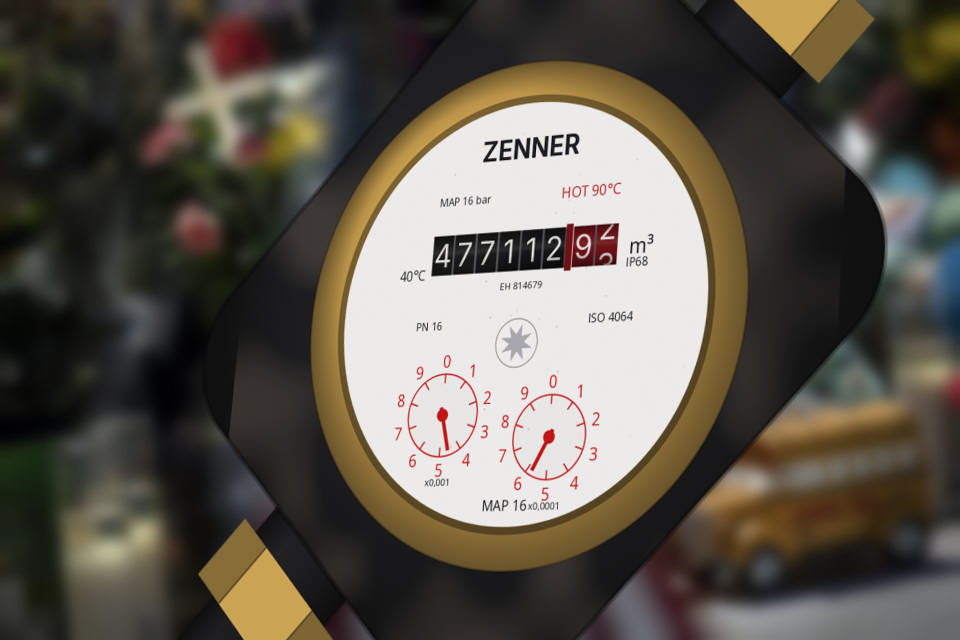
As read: 477112.9245 (m³)
